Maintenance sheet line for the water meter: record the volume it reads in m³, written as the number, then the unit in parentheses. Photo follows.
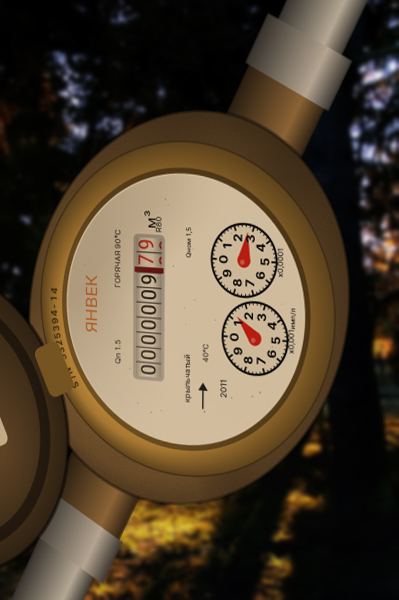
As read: 9.7912 (m³)
